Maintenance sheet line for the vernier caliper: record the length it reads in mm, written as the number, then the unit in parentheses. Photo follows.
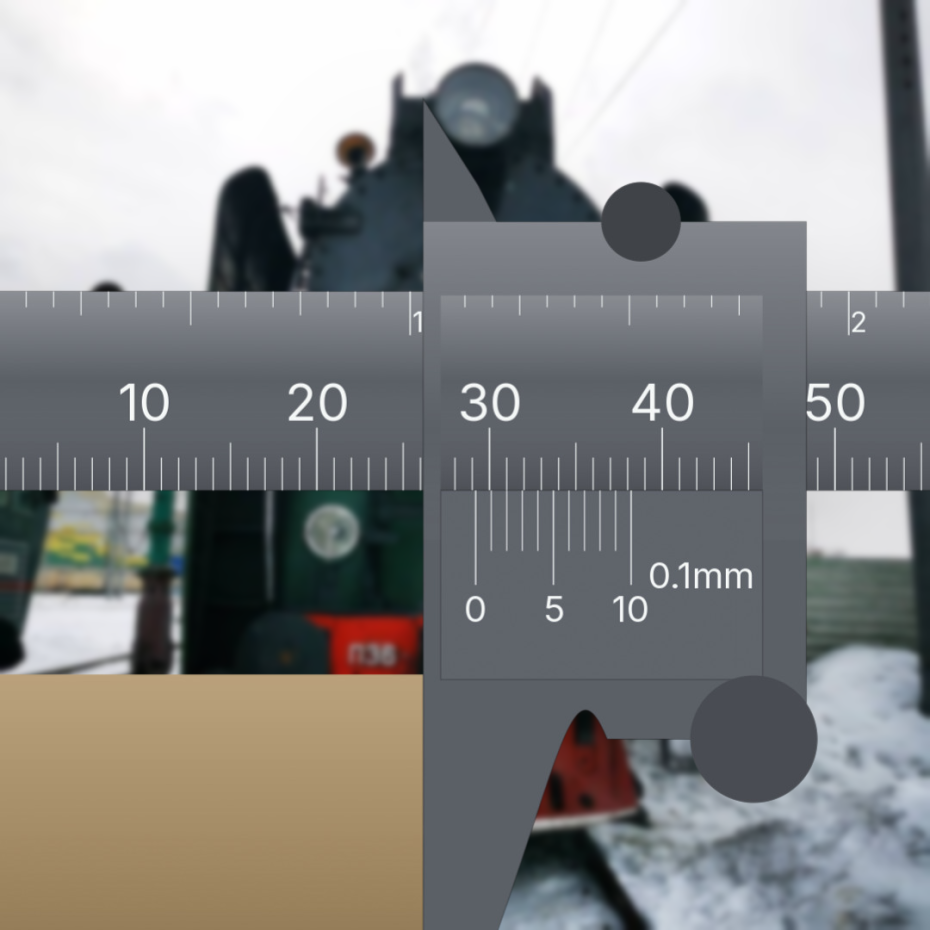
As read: 29.2 (mm)
